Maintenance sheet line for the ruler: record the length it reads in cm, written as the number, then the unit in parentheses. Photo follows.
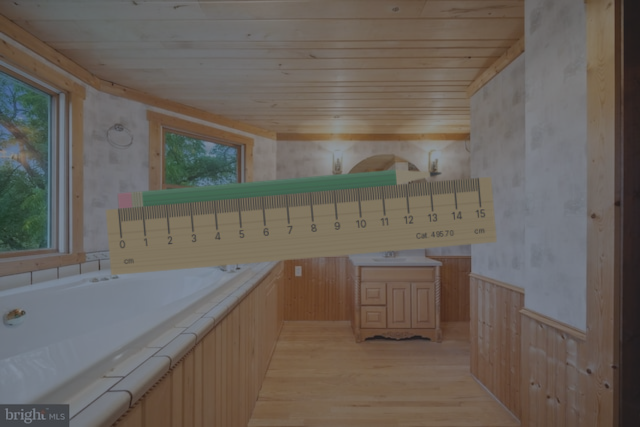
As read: 13.5 (cm)
